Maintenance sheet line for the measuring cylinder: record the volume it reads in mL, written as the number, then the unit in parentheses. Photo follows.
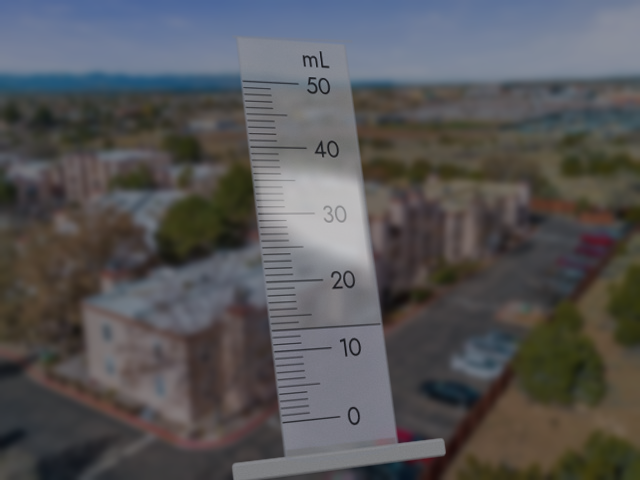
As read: 13 (mL)
